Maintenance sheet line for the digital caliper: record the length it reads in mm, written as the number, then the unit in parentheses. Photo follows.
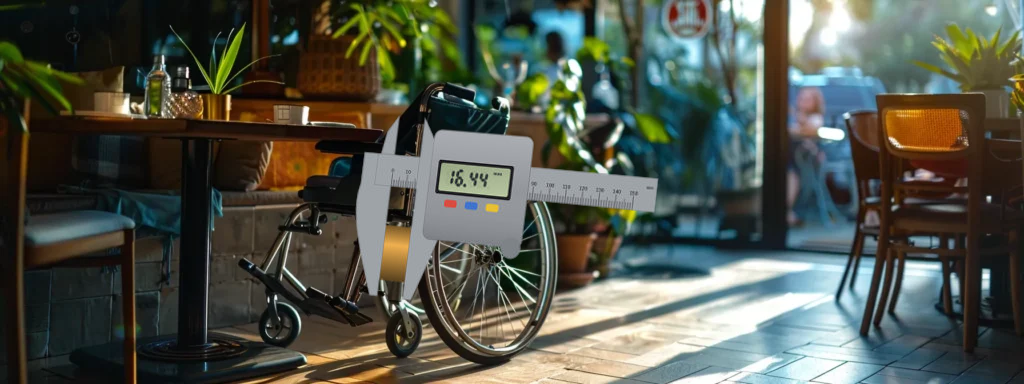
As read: 16.44 (mm)
